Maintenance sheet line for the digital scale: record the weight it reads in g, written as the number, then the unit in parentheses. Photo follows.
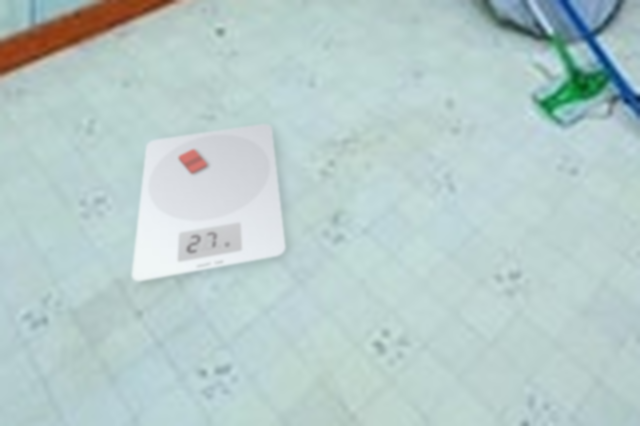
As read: 27 (g)
